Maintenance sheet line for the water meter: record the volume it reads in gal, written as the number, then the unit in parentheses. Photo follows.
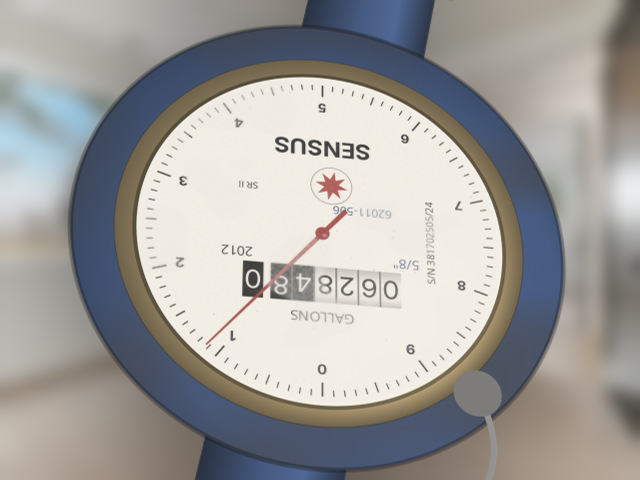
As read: 628481.1 (gal)
